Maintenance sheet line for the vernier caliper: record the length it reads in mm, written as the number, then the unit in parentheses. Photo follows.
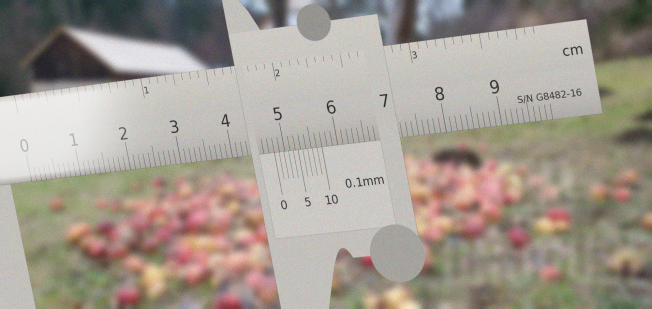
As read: 48.0 (mm)
